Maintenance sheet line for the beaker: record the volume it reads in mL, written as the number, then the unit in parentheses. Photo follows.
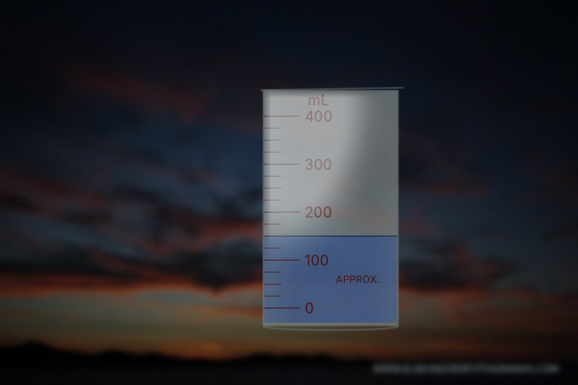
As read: 150 (mL)
